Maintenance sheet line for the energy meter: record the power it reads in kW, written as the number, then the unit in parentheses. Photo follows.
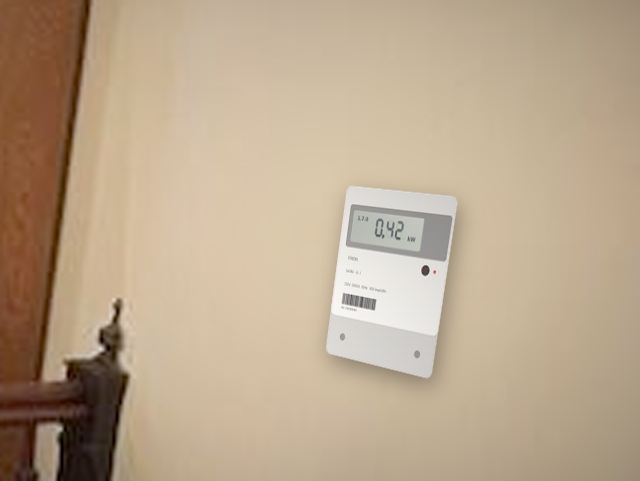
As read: 0.42 (kW)
